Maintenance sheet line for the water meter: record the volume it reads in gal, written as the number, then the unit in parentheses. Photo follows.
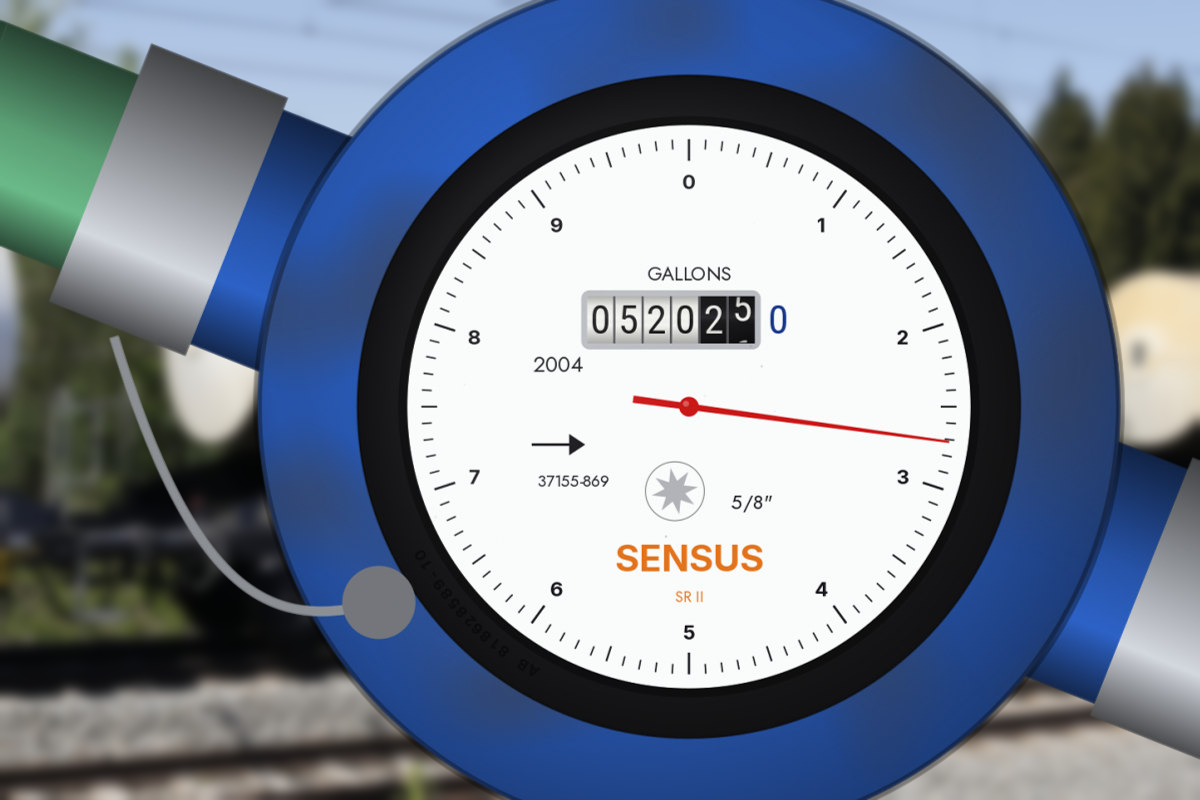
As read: 520252.7 (gal)
